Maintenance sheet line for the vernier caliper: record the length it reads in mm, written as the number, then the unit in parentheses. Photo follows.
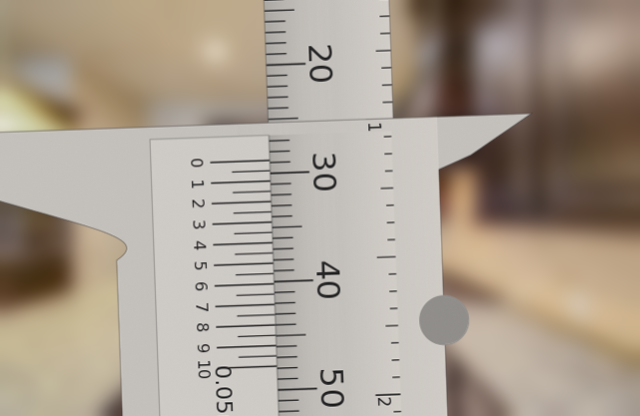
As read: 28.8 (mm)
